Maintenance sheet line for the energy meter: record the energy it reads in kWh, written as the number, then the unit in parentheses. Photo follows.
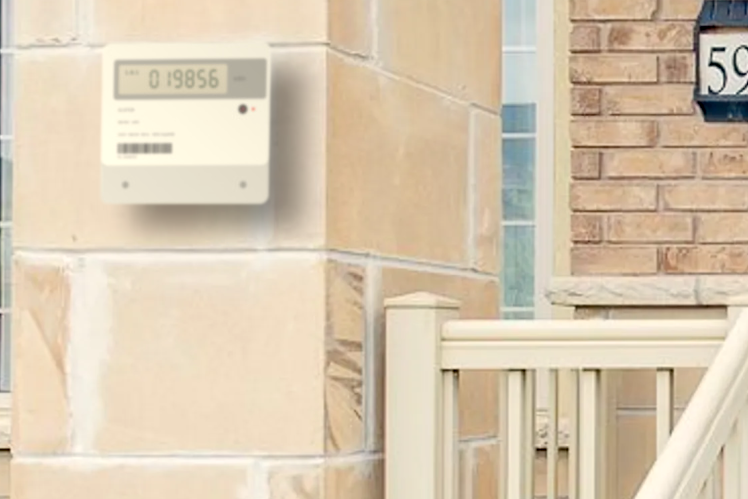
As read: 19856 (kWh)
